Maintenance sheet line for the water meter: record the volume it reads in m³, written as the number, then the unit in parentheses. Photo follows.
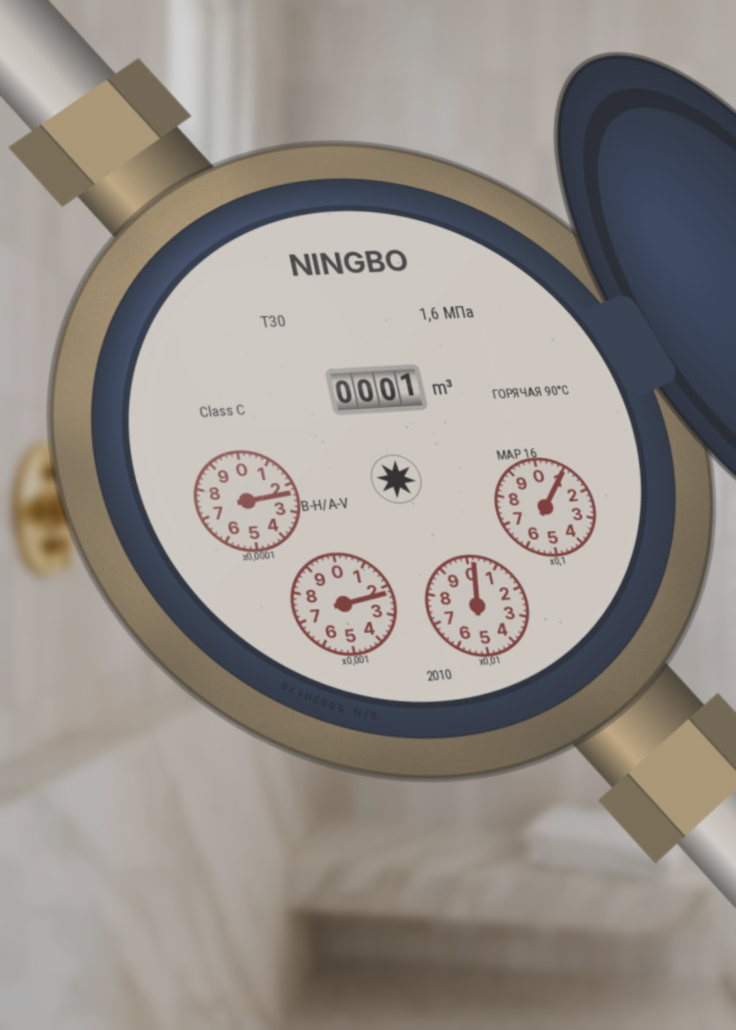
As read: 1.1022 (m³)
